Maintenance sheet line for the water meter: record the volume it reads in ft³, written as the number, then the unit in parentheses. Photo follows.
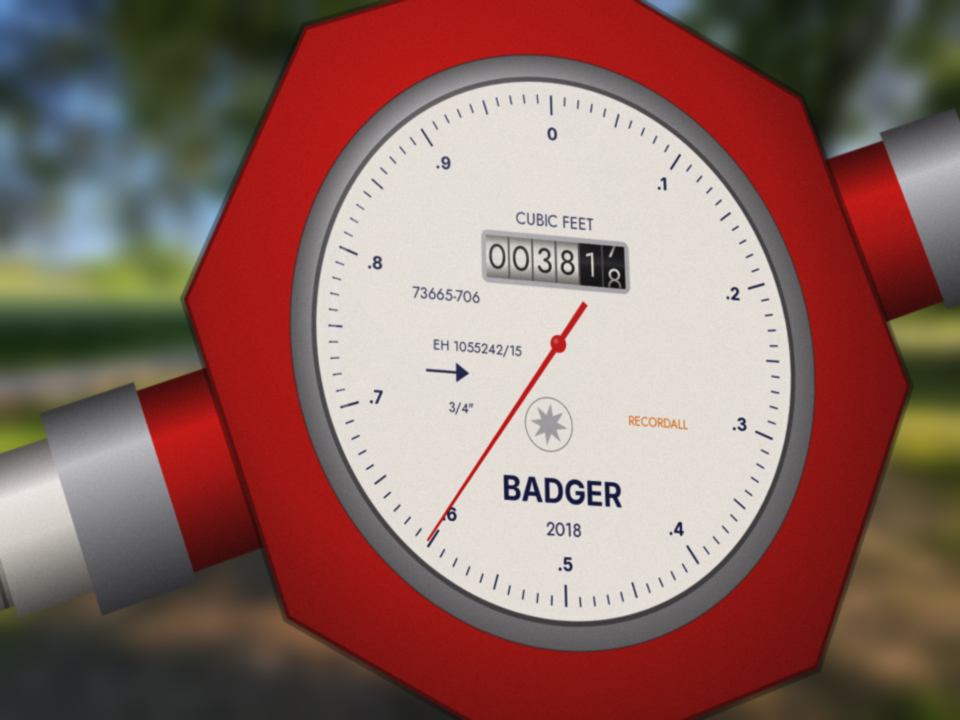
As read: 3817.60 (ft³)
